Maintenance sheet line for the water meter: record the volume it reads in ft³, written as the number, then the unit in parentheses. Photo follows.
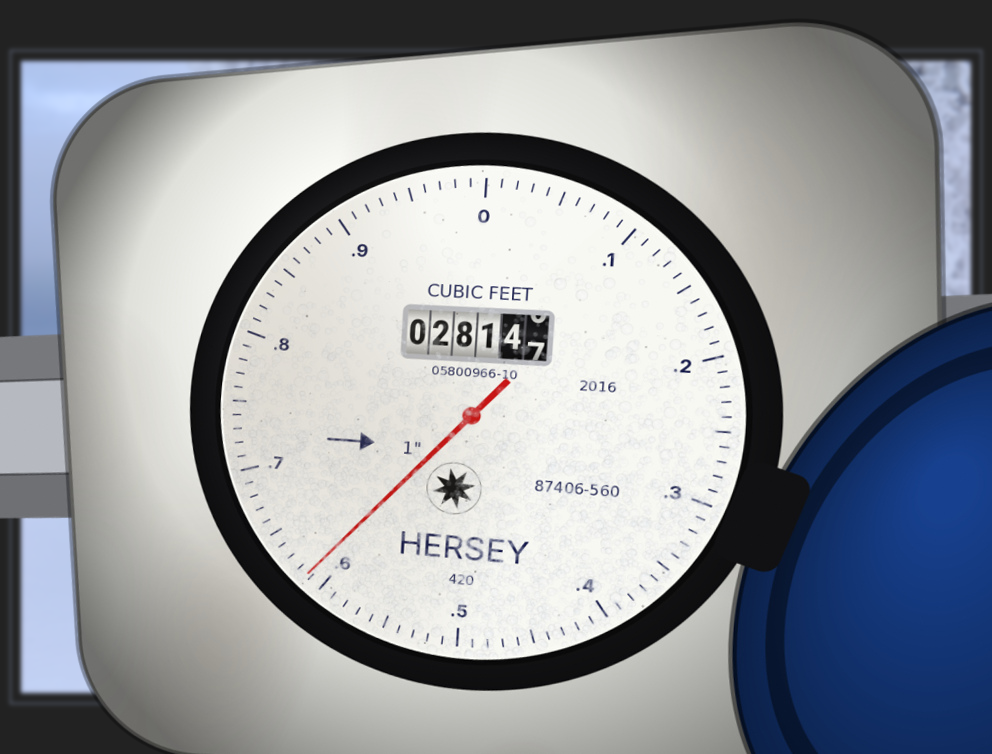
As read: 28146.61 (ft³)
